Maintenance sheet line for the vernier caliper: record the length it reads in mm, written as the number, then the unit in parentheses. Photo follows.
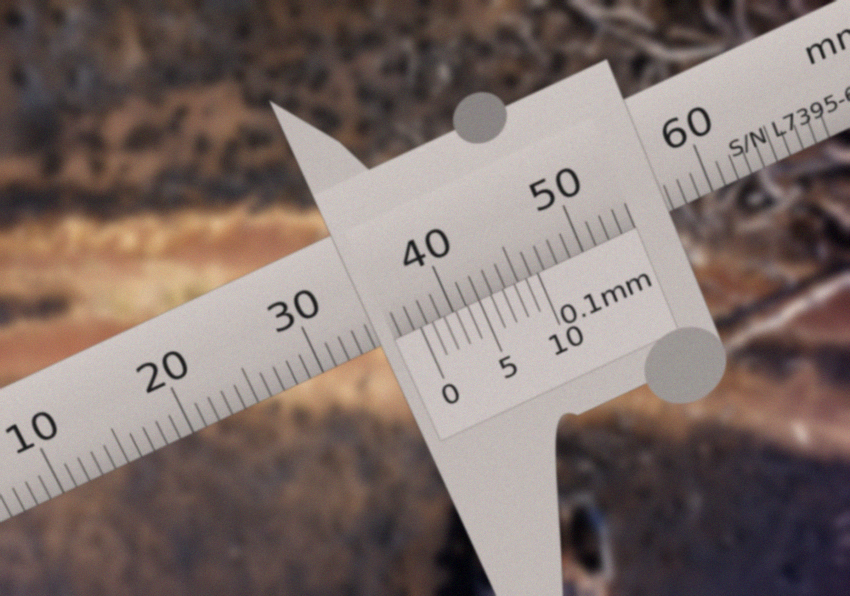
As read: 37.5 (mm)
